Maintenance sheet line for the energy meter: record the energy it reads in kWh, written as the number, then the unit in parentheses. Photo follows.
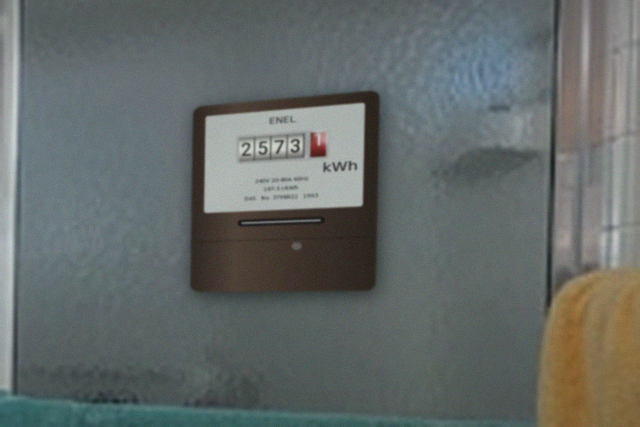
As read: 2573.1 (kWh)
